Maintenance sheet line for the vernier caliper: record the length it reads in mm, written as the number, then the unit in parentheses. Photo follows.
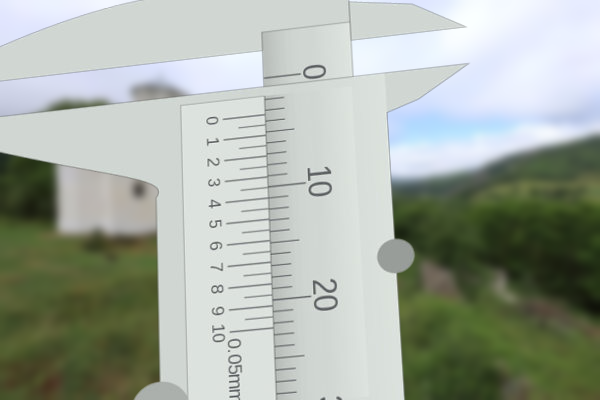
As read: 3.4 (mm)
